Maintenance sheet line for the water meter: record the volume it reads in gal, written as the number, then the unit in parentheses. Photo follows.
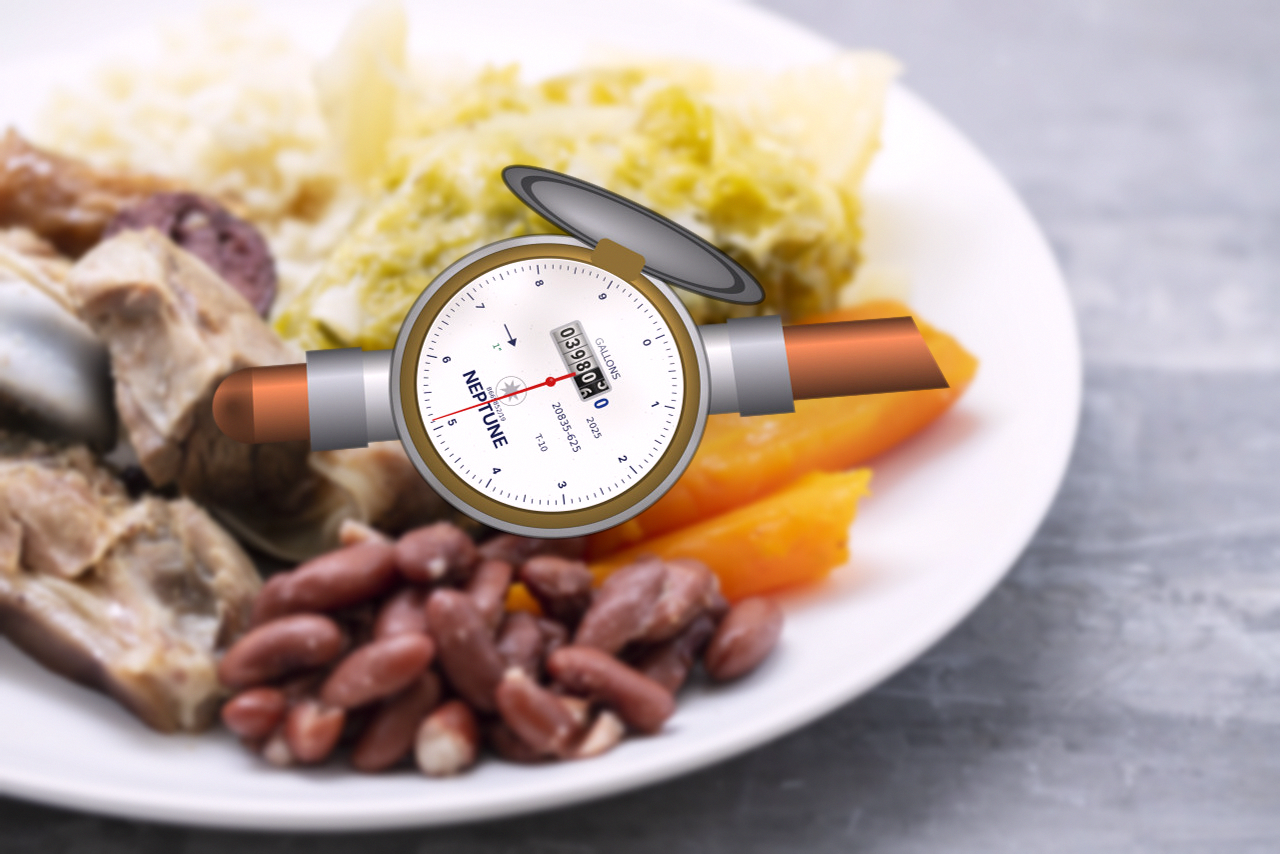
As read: 398055.1 (gal)
